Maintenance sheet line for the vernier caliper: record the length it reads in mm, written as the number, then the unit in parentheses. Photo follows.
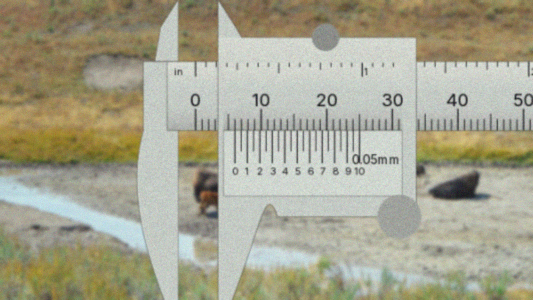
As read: 6.0 (mm)
